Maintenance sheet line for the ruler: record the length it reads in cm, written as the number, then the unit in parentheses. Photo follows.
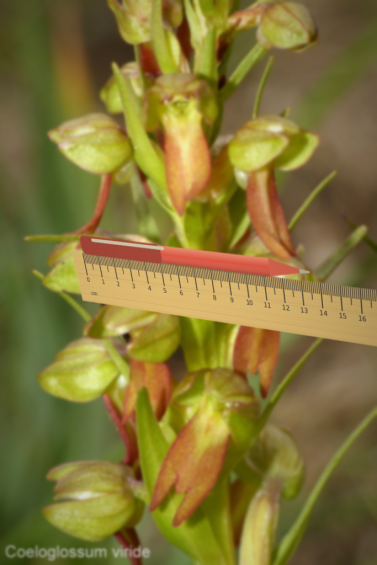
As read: 13.5 (cm)
